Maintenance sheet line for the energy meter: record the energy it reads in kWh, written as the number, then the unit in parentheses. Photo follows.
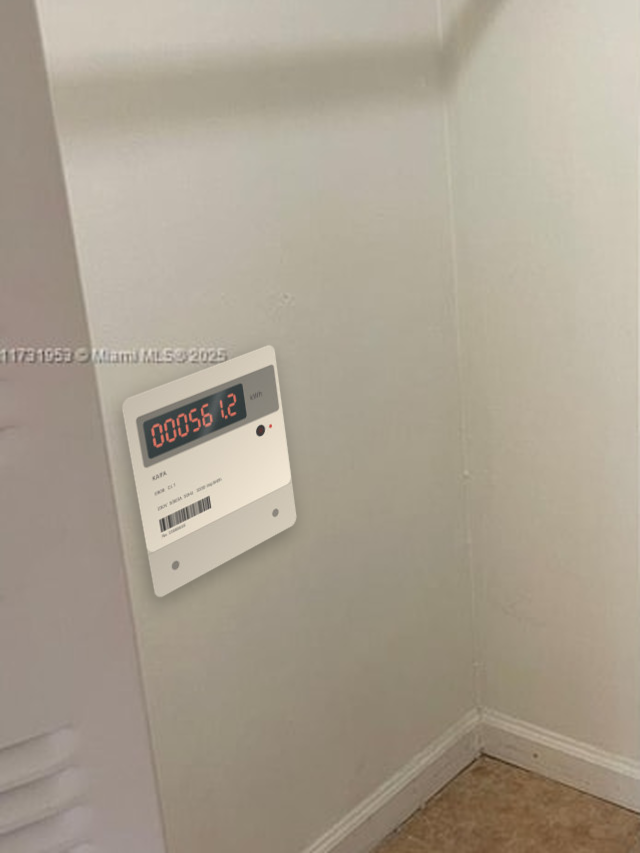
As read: 561.2 (kWh)
